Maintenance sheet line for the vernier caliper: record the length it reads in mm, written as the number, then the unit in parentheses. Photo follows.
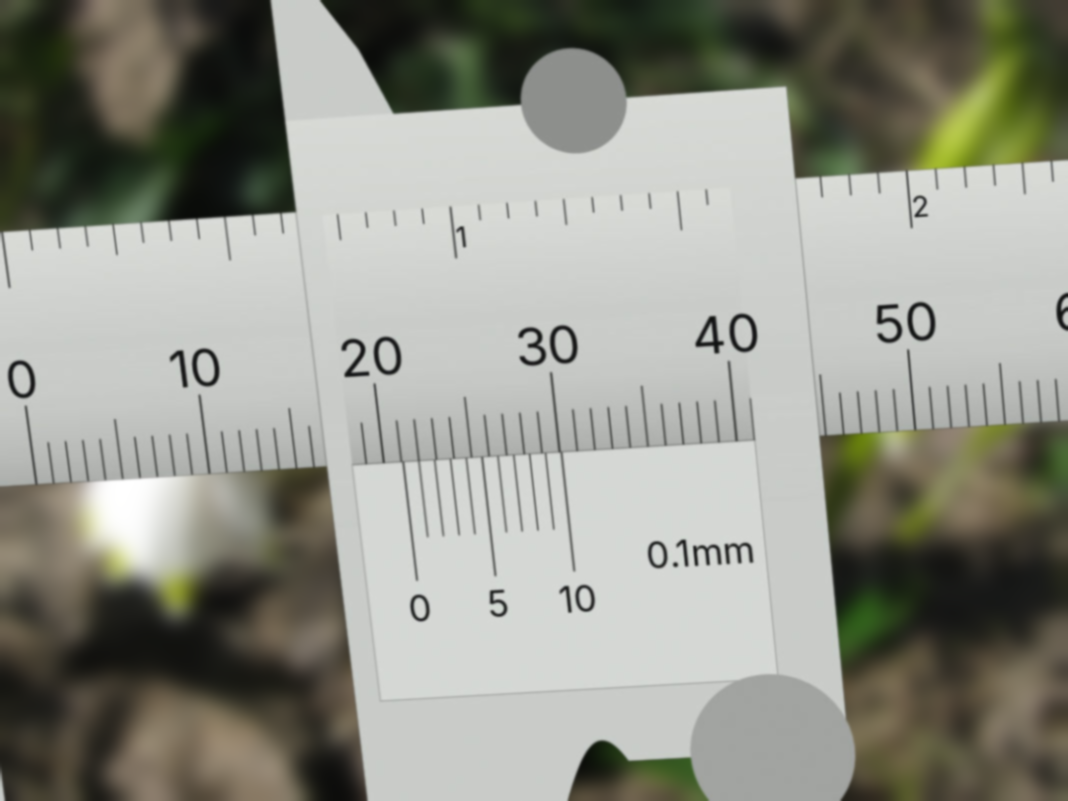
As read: 21.1 (mm)
